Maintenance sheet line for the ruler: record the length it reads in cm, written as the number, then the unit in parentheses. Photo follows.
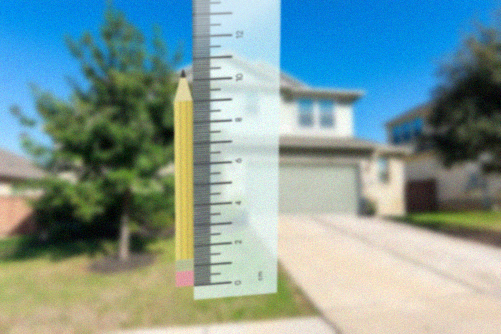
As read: 10.5 (cm)
